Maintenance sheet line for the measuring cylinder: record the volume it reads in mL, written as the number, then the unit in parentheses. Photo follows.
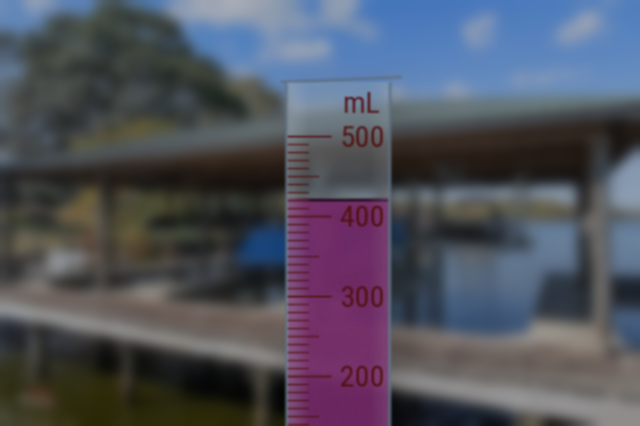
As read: 420 (mL)
